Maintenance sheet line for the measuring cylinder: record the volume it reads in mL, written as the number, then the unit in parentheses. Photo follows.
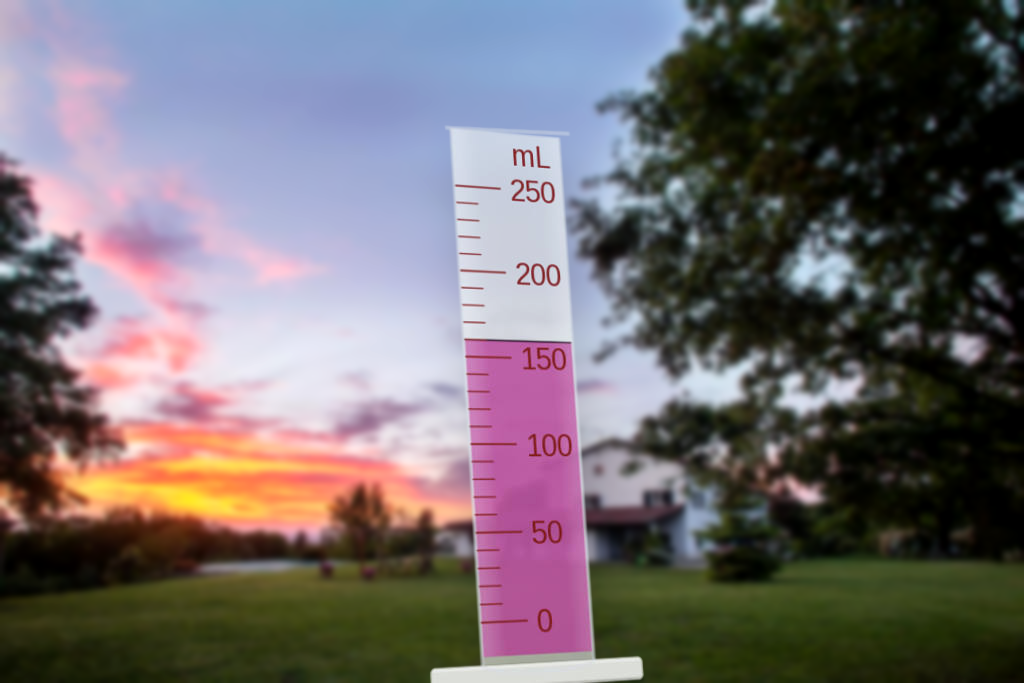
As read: 160 (mL)
